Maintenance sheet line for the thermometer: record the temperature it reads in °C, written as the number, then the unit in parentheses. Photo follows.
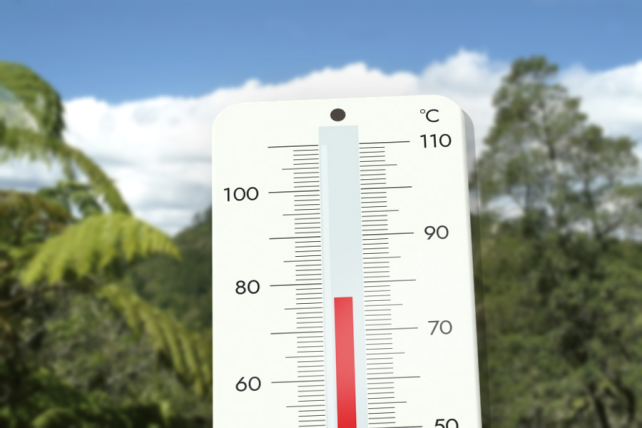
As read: 77 (°C)
